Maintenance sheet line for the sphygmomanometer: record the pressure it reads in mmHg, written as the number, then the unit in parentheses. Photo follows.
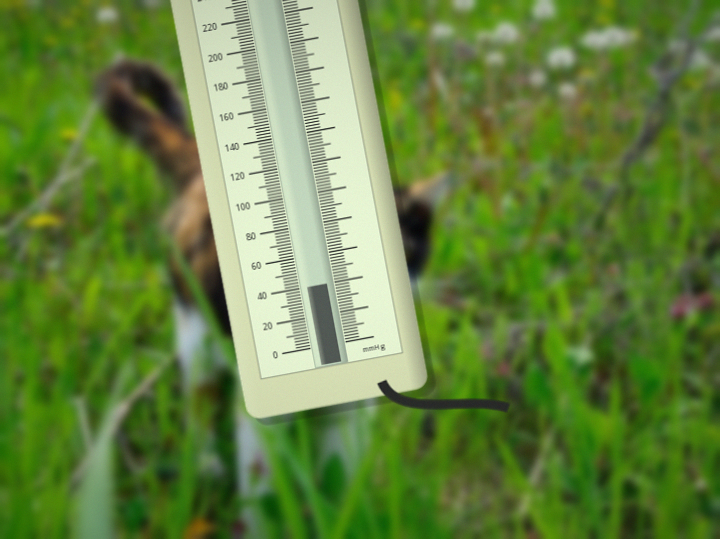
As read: 40 (mmHg)
